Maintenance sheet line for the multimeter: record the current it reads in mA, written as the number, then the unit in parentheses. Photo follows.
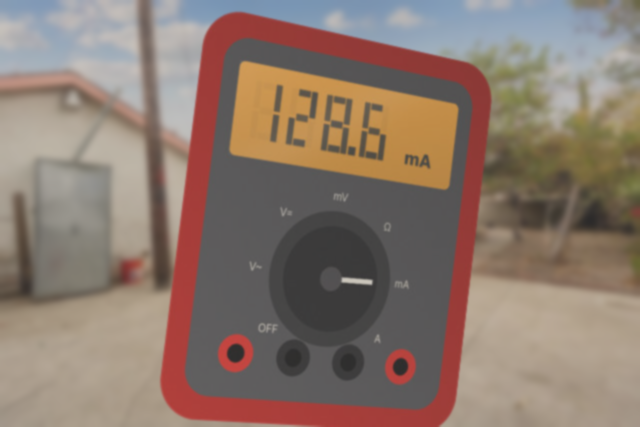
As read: 128.6 (mA)
